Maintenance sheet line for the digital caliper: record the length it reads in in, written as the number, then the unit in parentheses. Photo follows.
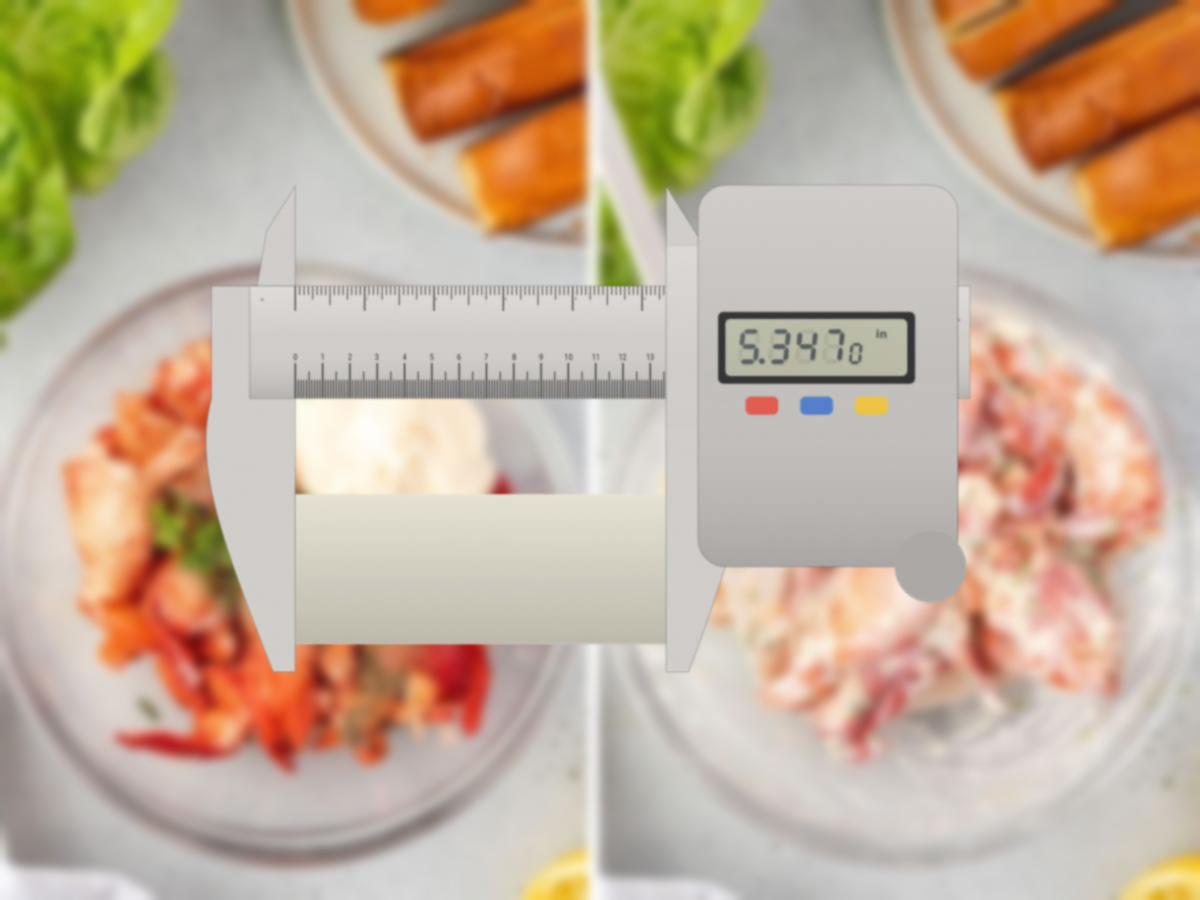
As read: 5.3470 (in)
